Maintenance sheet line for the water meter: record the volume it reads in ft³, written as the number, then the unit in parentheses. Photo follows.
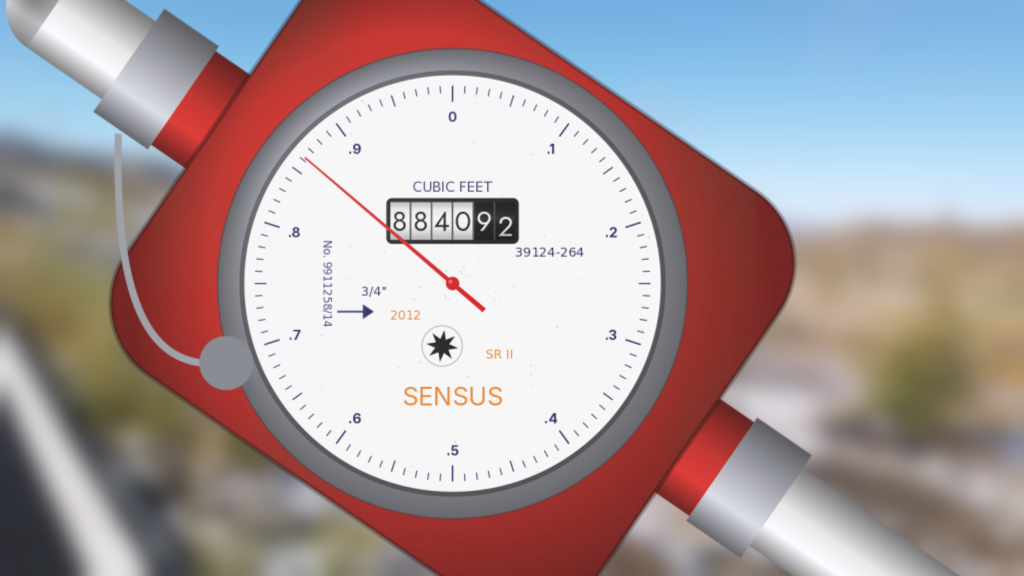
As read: 884091.86 (ft³)
